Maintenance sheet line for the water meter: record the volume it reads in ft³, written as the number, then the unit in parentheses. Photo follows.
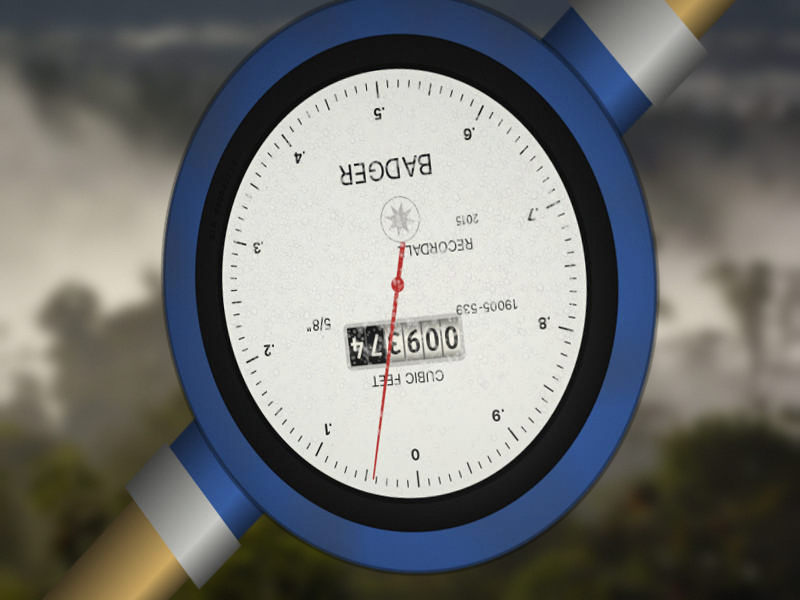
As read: 9374.04 (ft³)
